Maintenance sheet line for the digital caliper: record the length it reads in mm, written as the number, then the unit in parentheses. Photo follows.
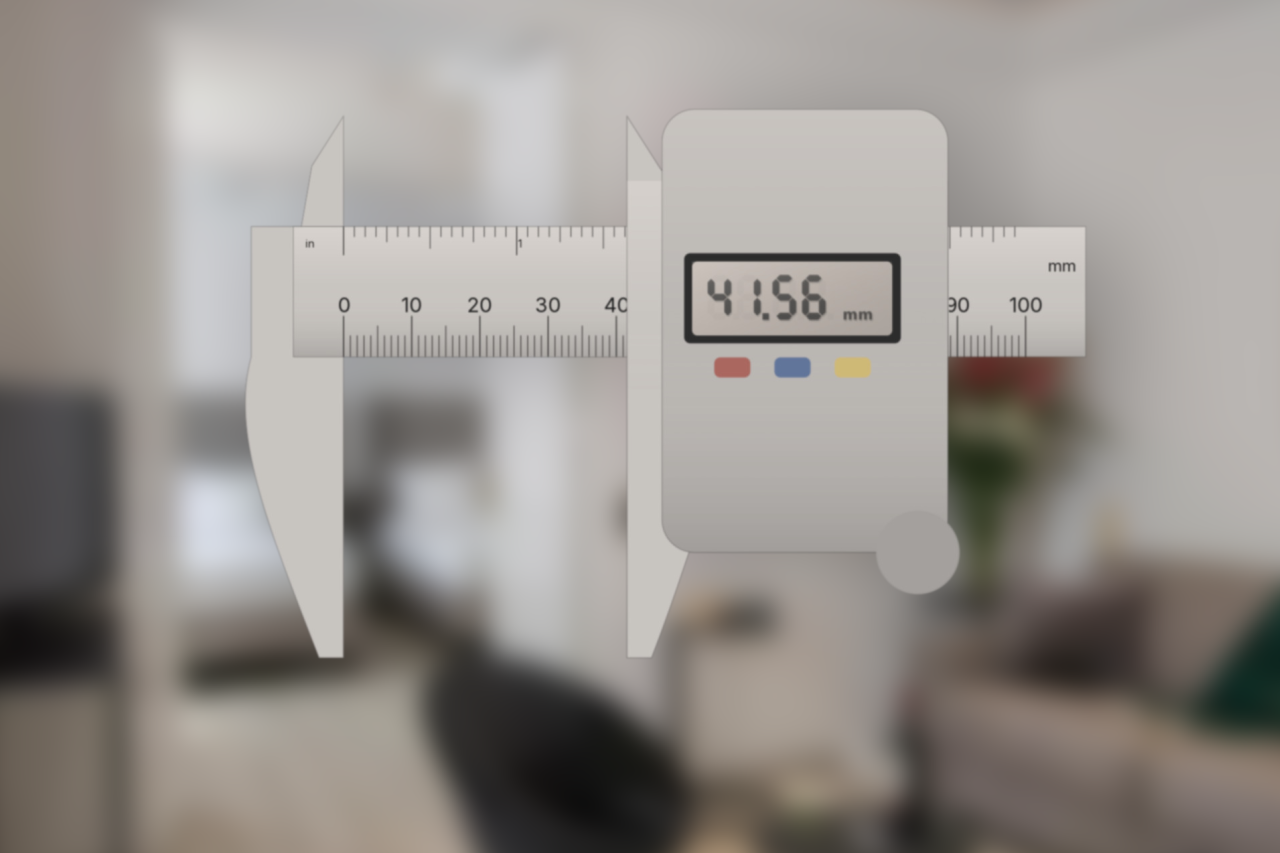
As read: 41.56 (mm)
